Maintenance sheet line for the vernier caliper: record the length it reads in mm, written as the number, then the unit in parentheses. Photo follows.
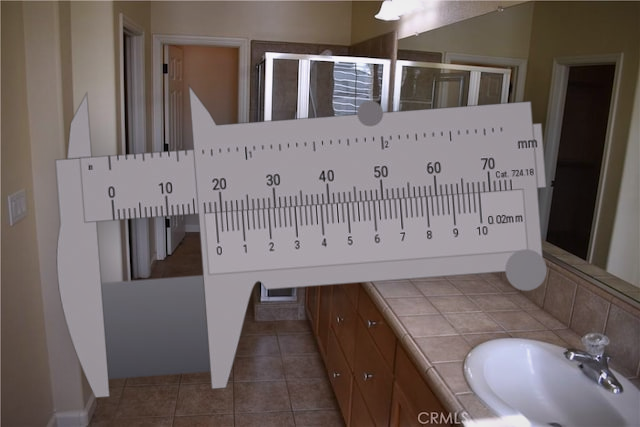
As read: 19.0 (mm)
